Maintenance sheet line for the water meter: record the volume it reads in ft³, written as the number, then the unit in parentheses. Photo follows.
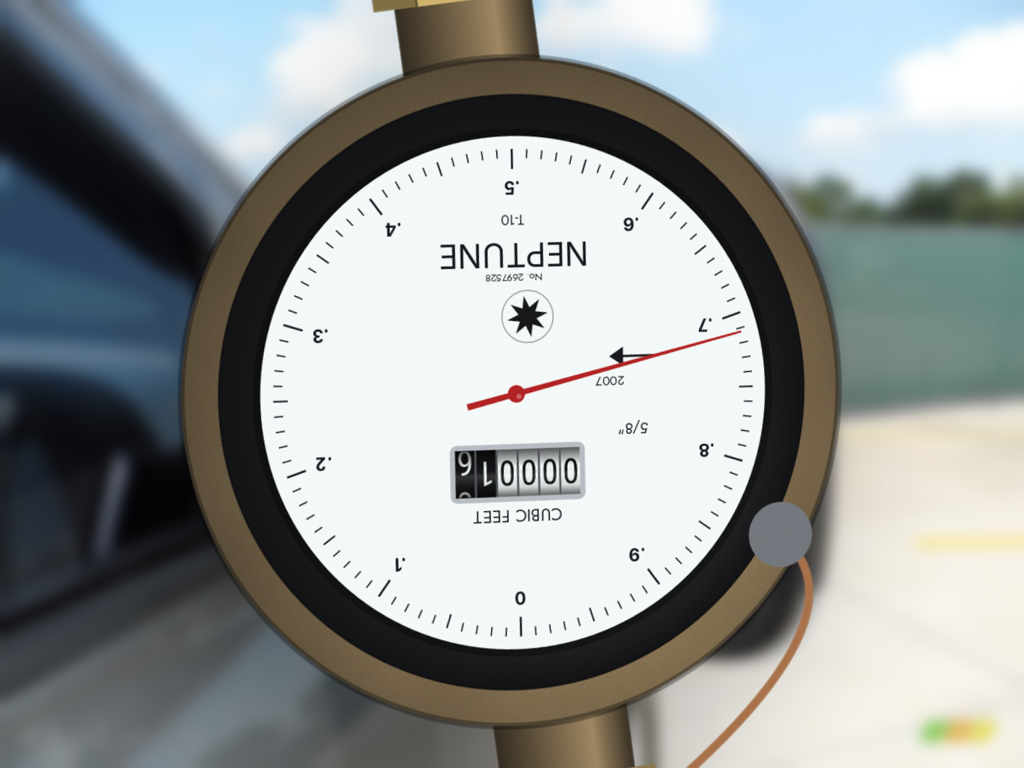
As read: 15.71 (ft³)
